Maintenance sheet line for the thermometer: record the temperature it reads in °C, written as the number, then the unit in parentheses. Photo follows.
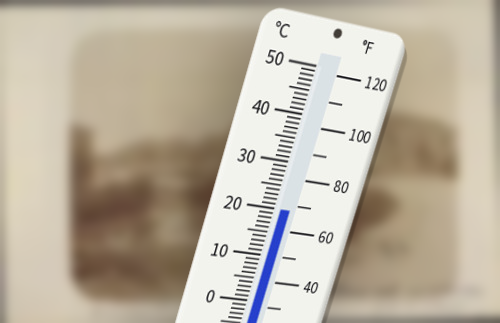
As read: 20 (°C)
